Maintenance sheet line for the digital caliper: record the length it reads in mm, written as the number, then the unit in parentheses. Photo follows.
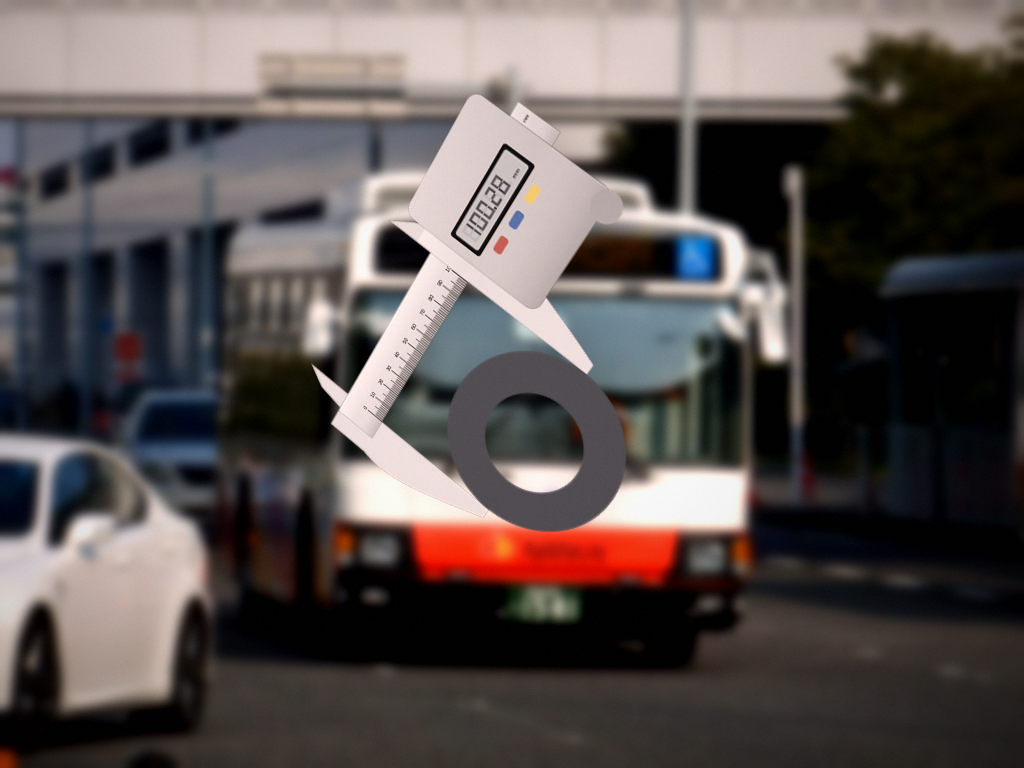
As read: 100.28 (mm)
